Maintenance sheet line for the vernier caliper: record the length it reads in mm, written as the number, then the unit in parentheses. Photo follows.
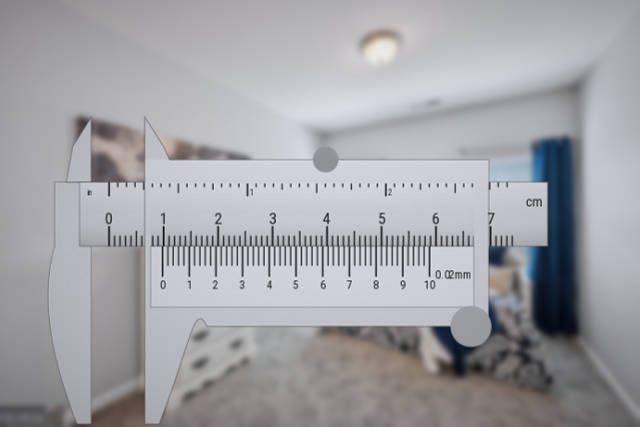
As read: 9.8 (mm)
